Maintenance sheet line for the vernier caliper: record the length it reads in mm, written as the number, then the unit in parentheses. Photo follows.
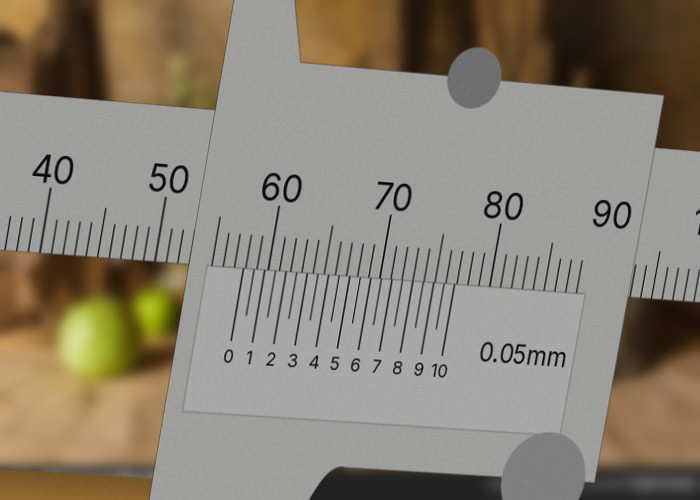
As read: 57.8 (mm)
